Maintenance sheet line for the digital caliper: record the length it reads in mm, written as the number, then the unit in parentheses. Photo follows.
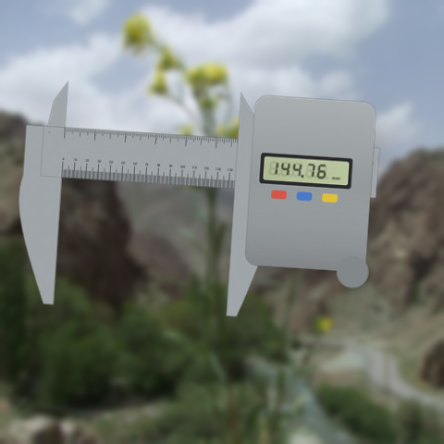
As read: 144.76 (mm)
